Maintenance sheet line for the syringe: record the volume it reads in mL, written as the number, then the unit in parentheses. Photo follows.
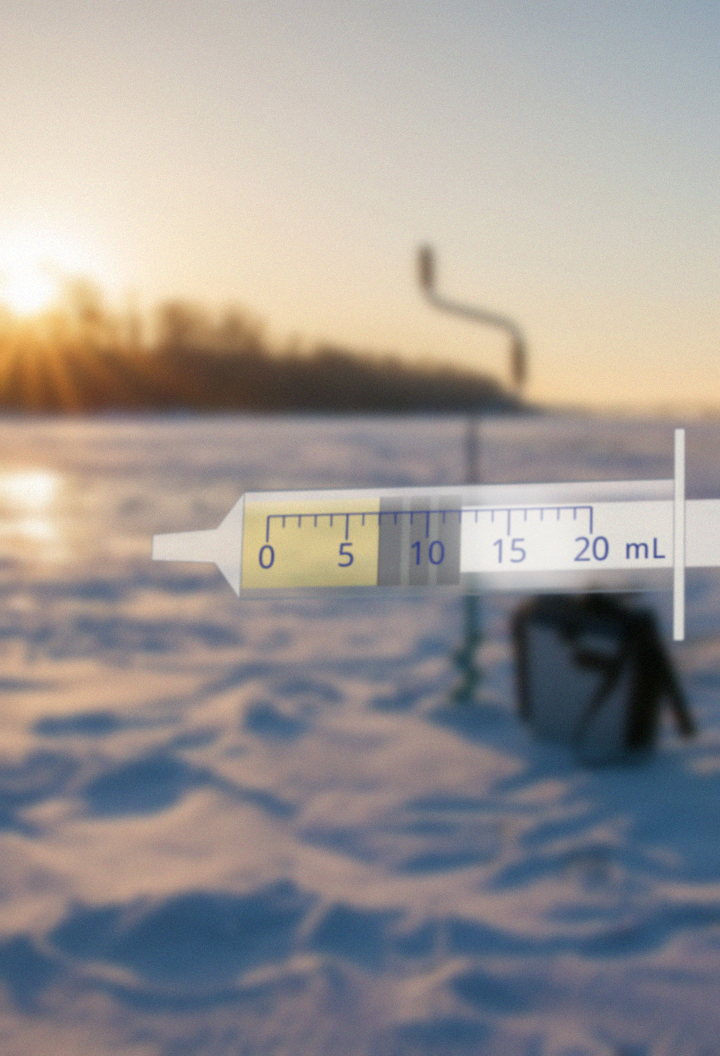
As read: 7 (mL)
